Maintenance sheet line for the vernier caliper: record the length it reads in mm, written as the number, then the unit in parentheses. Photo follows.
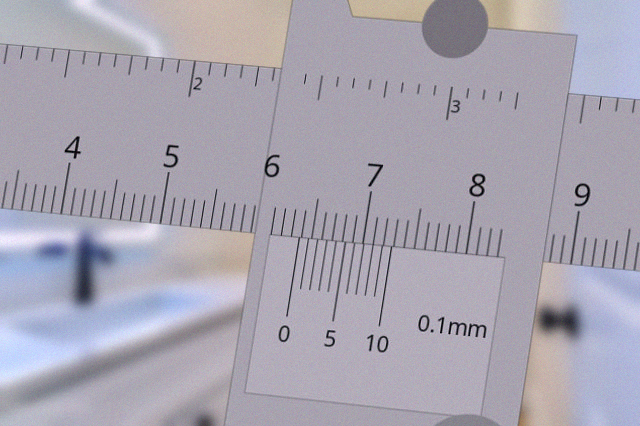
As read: 63.8 (mm)
